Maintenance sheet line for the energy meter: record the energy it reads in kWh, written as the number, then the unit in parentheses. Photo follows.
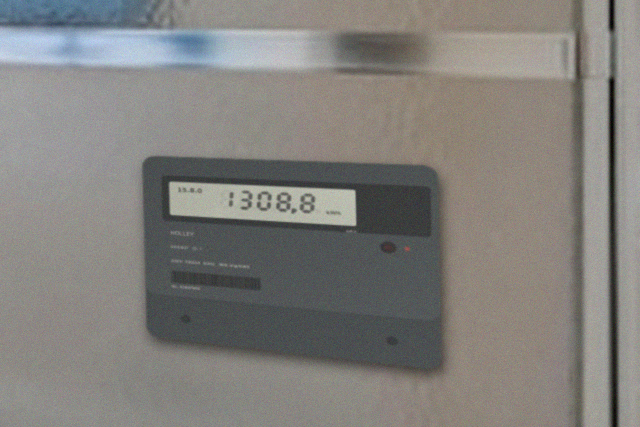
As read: 1308.8 (kWh)
